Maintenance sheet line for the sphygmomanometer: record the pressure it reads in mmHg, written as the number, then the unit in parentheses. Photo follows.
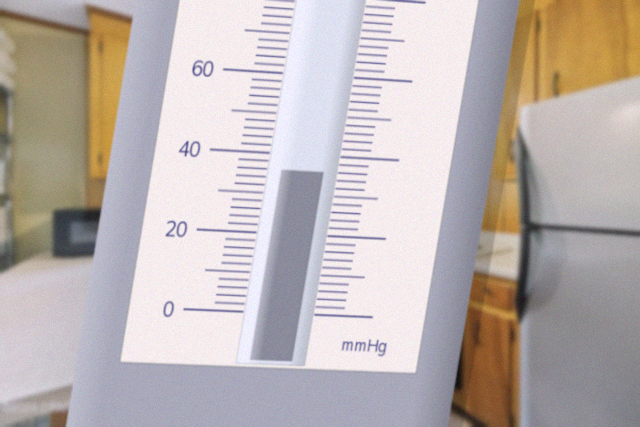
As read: 36 (mmHg)
